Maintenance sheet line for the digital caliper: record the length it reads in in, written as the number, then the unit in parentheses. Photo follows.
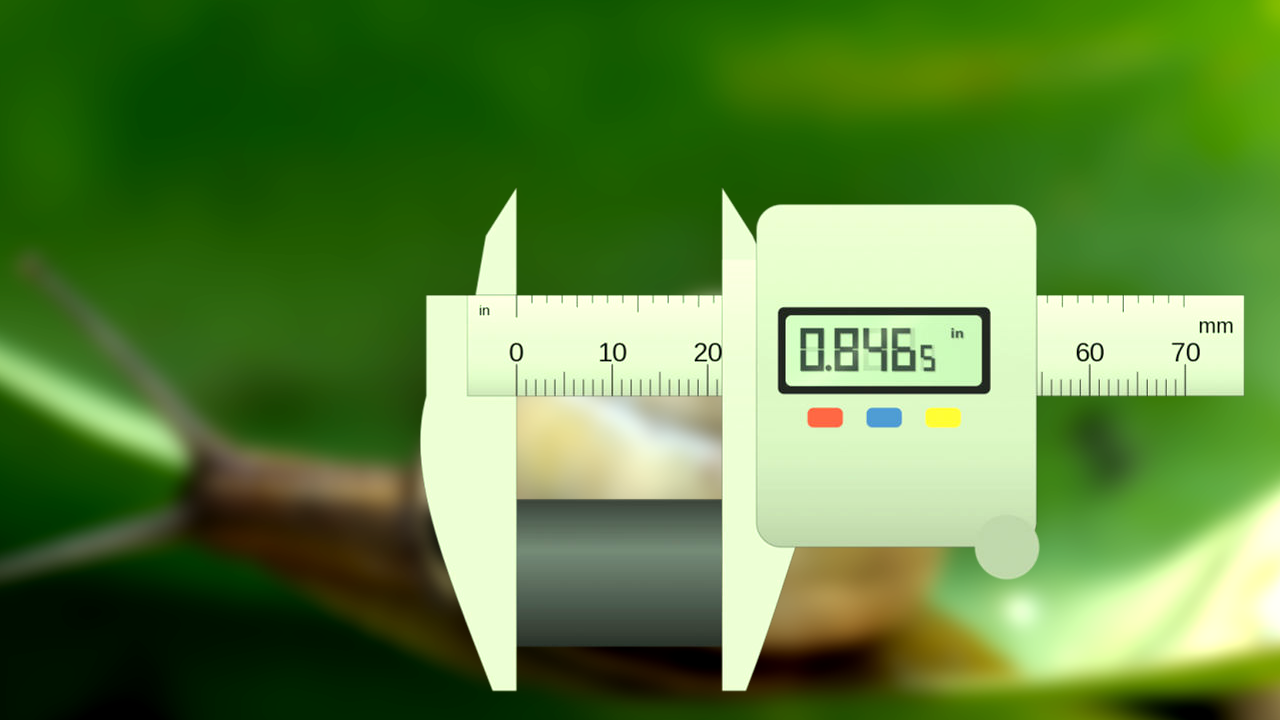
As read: 0.8465 (in)
